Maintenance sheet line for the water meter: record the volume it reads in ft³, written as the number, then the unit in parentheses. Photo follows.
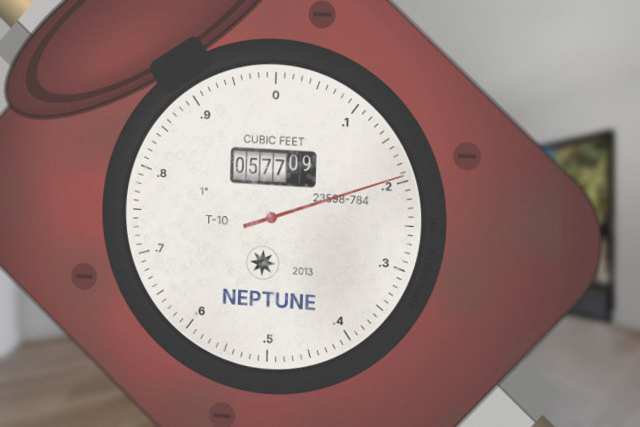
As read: 57709.19 (ft³)
